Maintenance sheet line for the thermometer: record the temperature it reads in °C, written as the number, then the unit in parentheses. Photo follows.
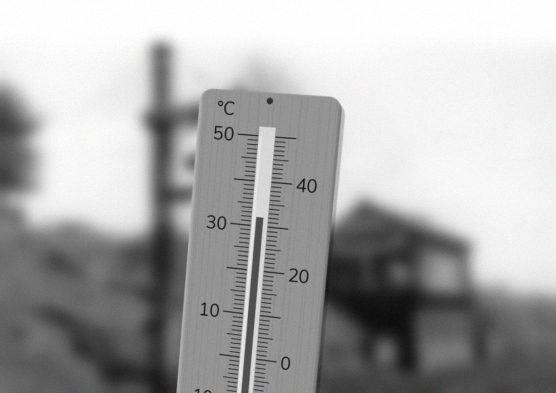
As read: 32 (°C)
